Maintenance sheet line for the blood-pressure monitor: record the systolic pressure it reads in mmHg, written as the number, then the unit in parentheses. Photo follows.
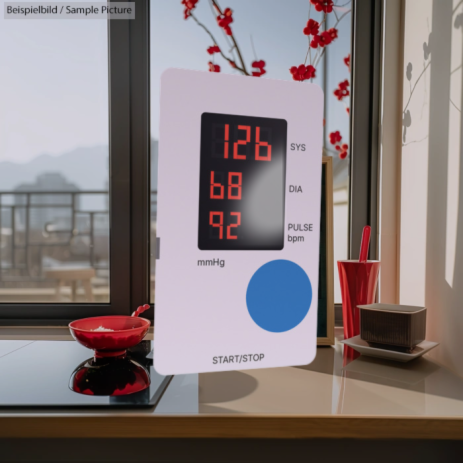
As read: 126 (mmHg)
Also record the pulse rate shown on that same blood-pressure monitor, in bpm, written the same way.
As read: 92 (bpm)
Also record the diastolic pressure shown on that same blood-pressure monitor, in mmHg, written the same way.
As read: 68 (mmHg)
